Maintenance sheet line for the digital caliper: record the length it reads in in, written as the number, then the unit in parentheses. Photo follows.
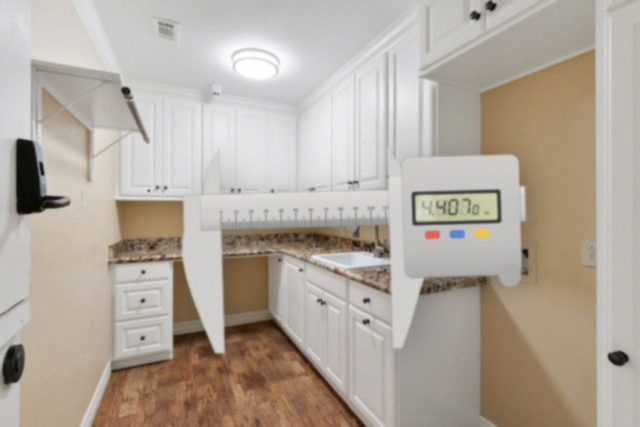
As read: 4.4070 (in)
